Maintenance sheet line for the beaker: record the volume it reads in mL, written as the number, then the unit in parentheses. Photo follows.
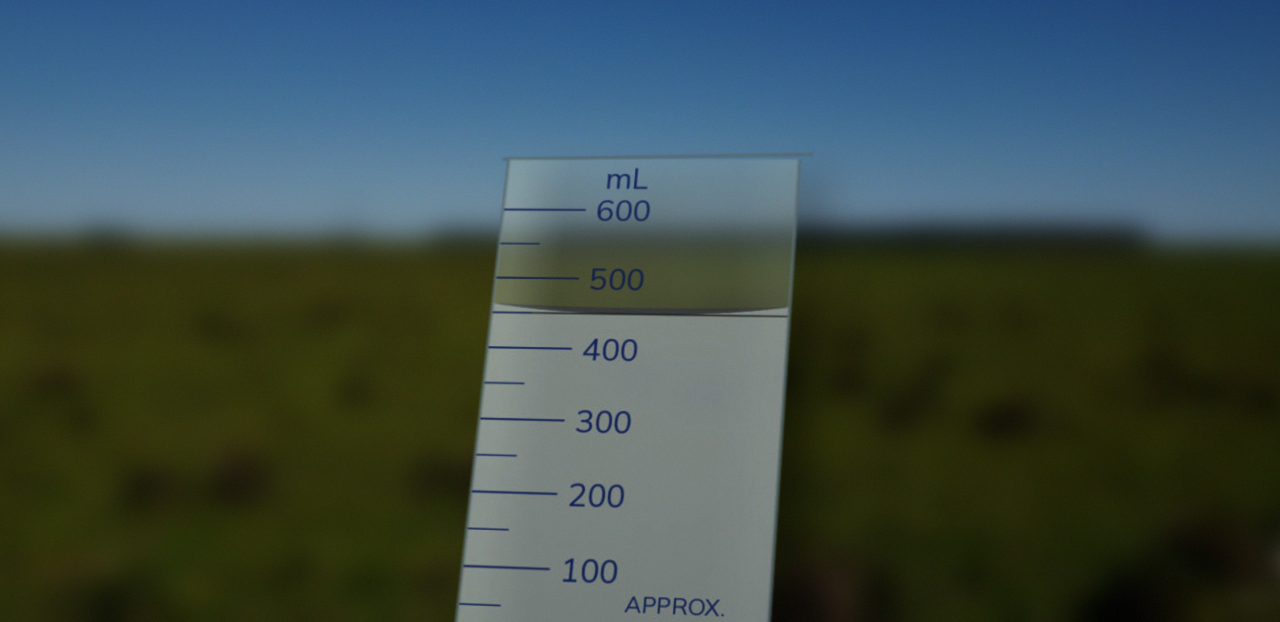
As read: 450 (mL)
